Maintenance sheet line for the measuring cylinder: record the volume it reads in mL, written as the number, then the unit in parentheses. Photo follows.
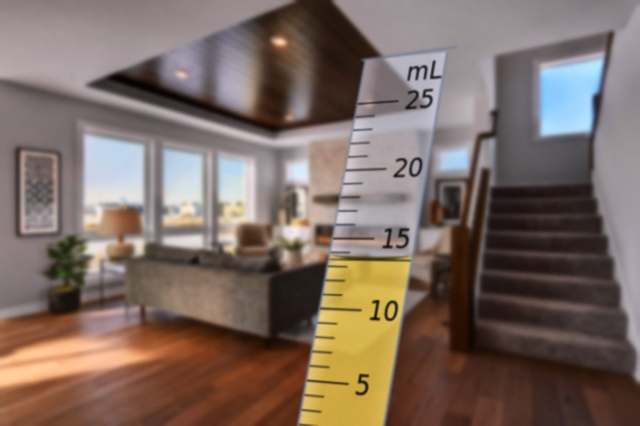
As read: 13.5 (mL)
